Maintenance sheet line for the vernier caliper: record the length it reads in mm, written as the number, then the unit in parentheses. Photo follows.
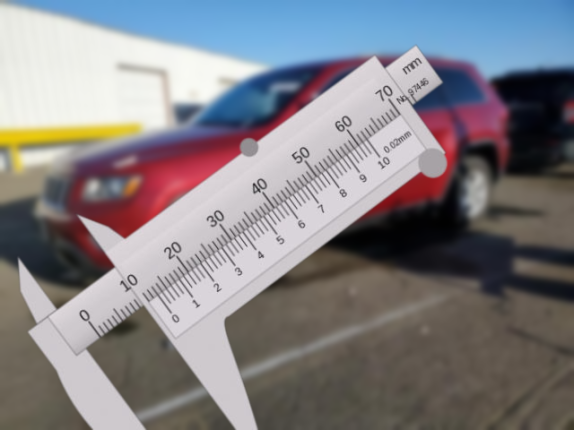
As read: 13.0 (mm)
